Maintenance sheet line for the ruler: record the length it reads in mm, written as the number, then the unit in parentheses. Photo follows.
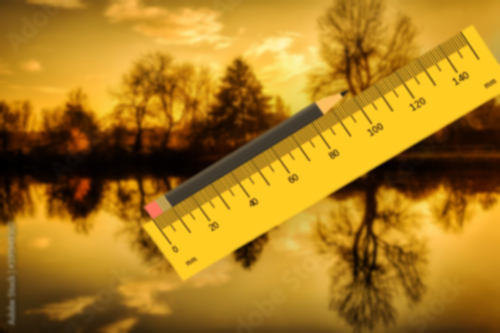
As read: 100 (mm)
